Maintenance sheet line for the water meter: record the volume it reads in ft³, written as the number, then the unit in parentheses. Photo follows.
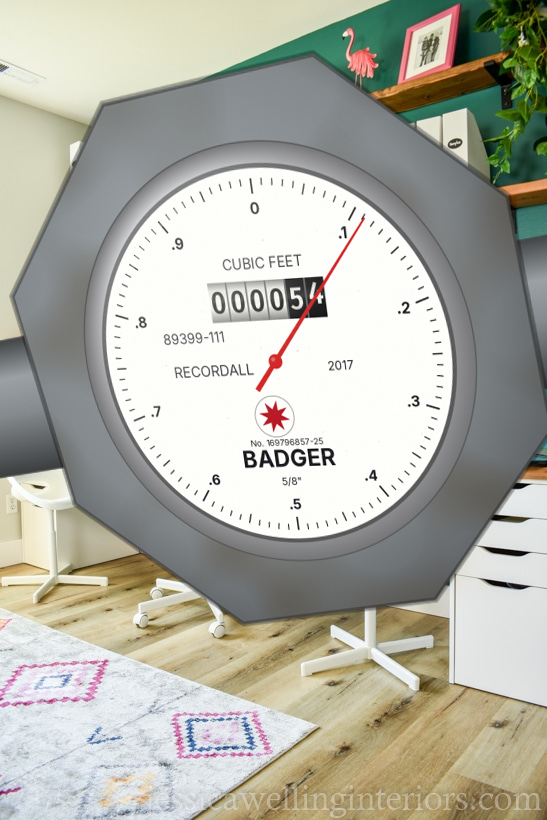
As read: 54.11 (ft³)
